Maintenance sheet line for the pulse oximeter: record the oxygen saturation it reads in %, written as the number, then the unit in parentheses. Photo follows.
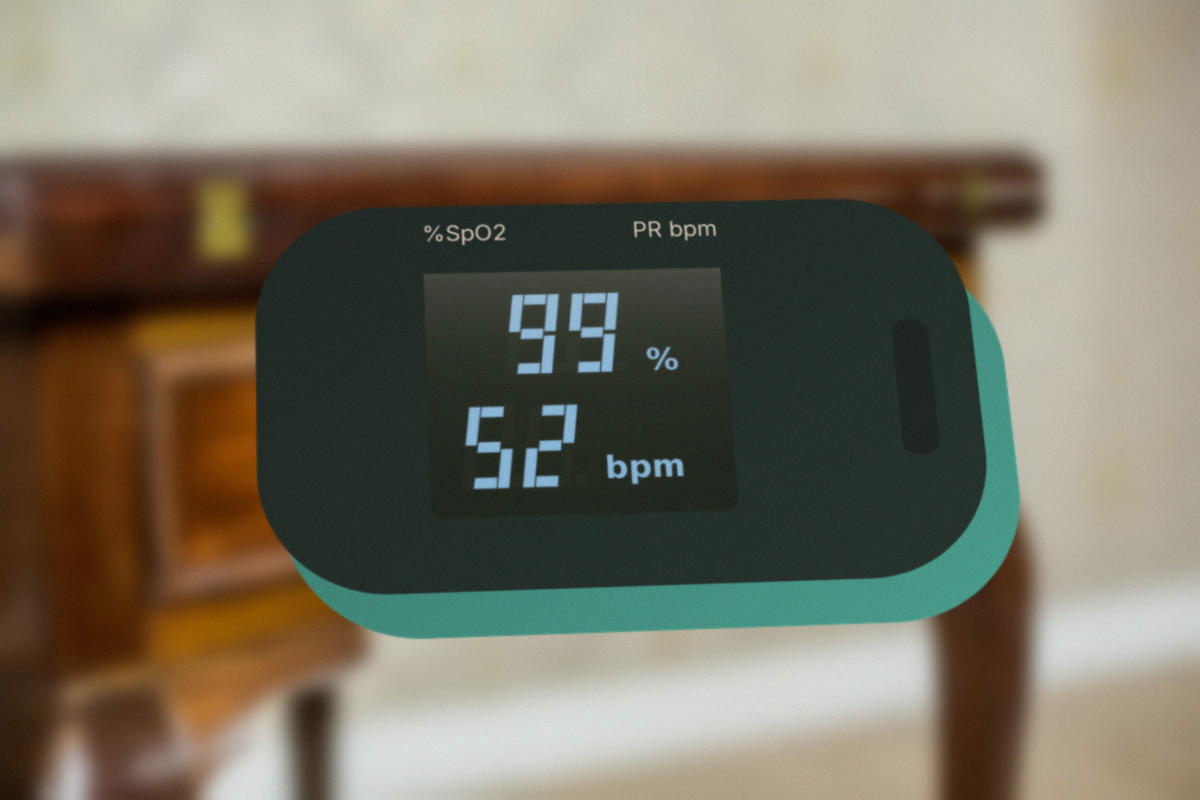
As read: 99 (%)
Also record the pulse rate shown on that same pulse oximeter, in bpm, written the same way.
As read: 52 (bpm)
